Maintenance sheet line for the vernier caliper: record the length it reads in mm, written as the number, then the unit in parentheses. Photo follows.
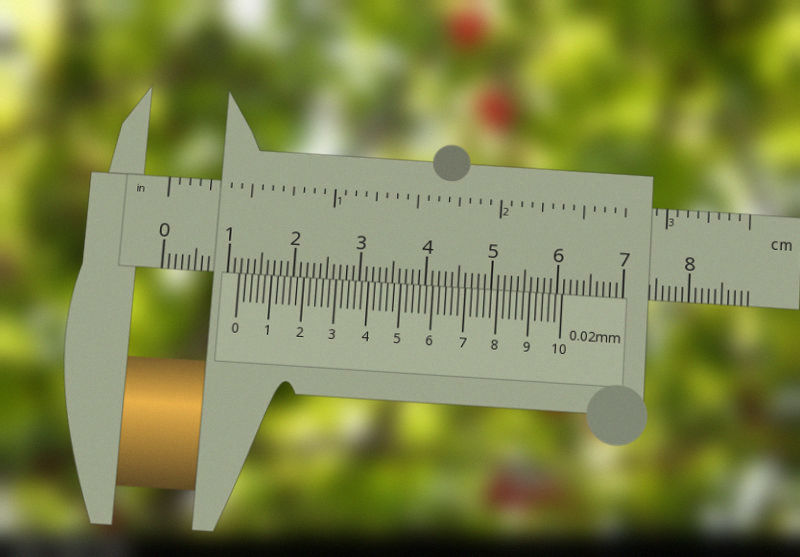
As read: 11.8 (mm)
